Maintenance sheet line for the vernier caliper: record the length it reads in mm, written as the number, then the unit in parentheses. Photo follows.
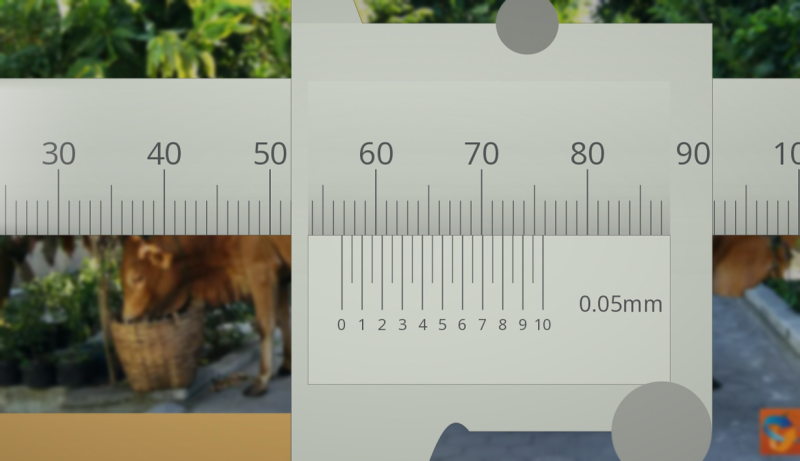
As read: 56.8 (mm)
